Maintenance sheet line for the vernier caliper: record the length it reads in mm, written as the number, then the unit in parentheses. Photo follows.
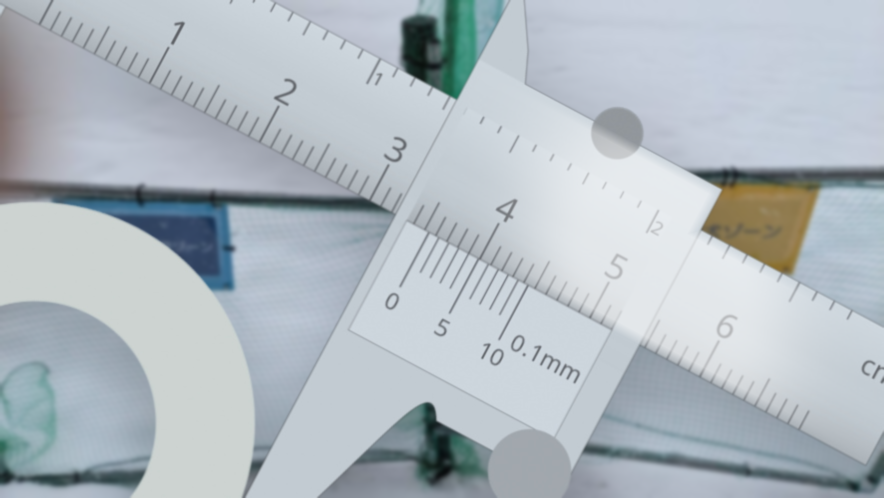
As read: 35.4 (mm)
